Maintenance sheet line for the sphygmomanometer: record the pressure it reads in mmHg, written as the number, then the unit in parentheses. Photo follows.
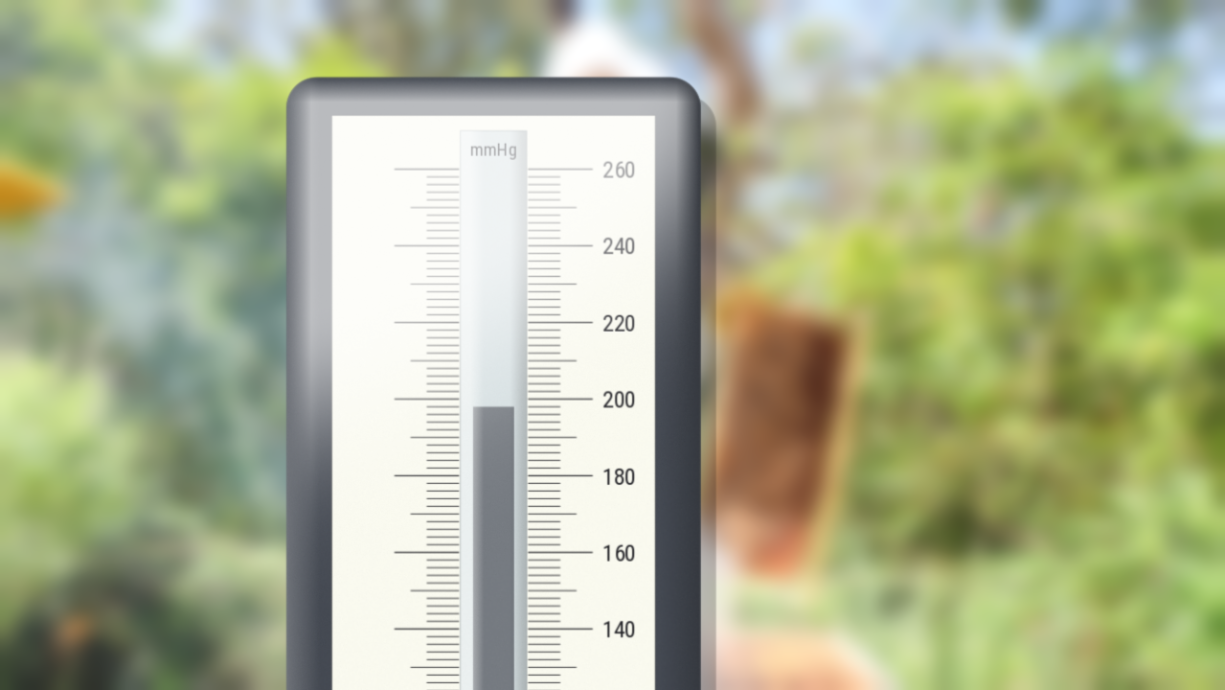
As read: 198 (mmHg)
